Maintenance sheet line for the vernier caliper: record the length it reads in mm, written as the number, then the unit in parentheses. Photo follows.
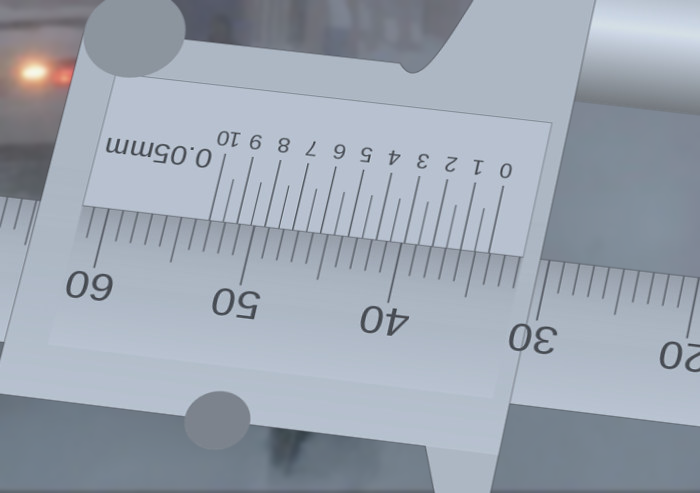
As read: 34.1 (mm)
